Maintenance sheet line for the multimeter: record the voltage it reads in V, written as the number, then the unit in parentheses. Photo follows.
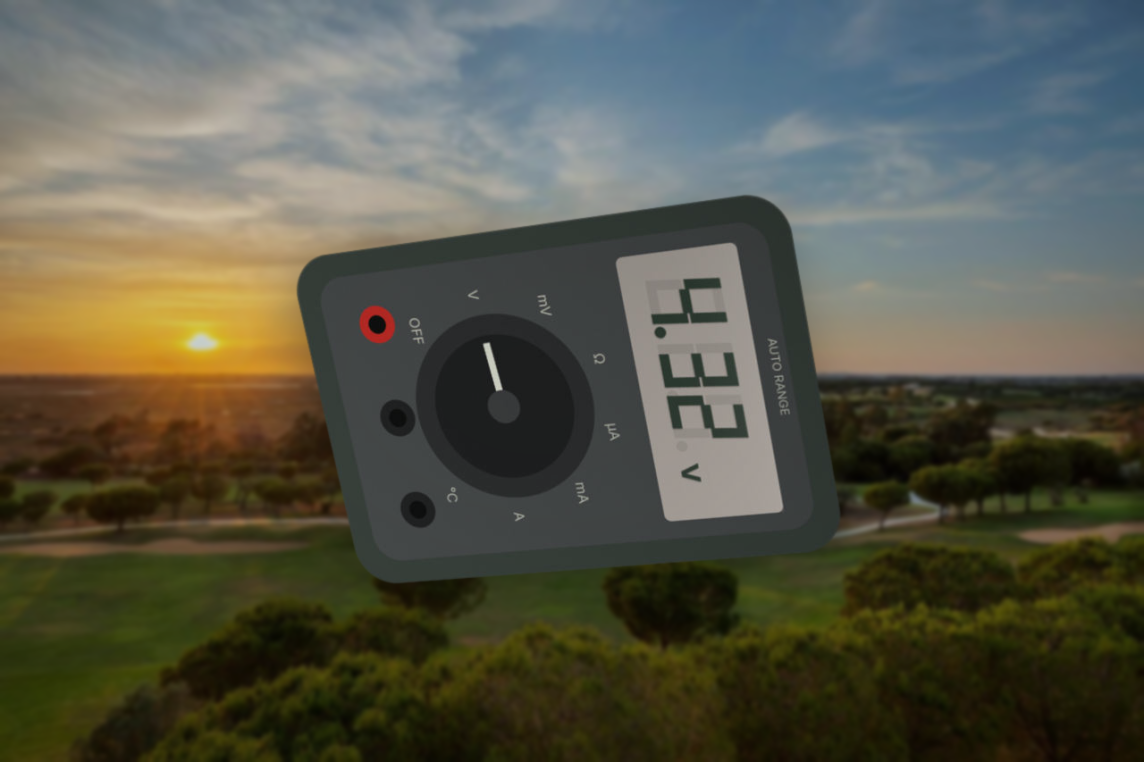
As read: 4.32 (V)
